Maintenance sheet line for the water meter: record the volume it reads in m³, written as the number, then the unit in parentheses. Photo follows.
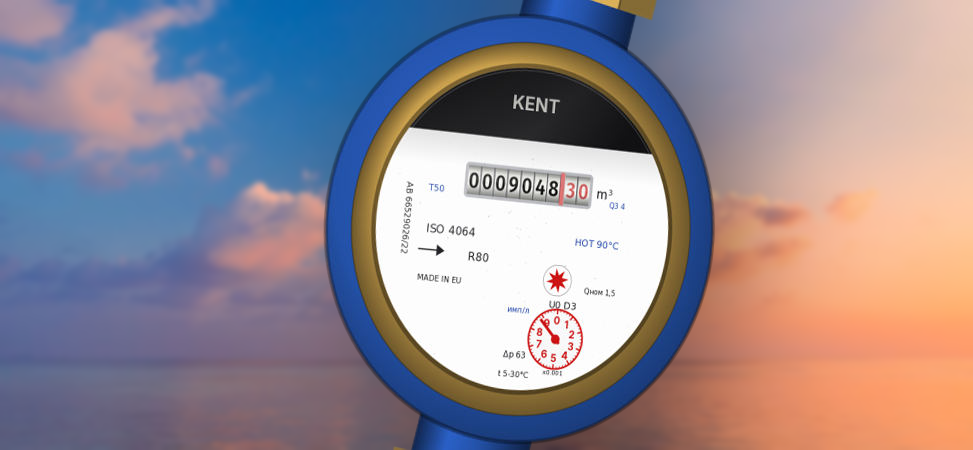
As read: 9048.308 (m³)
